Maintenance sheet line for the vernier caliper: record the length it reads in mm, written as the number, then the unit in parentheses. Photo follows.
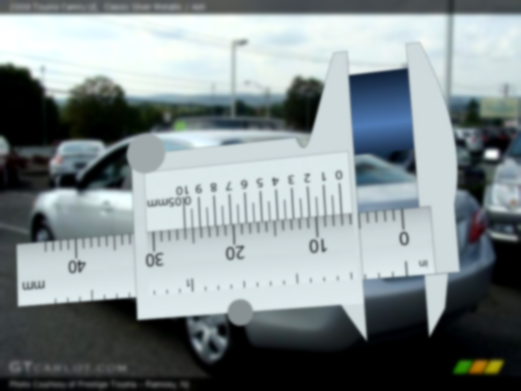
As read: 7.0 (mm)
